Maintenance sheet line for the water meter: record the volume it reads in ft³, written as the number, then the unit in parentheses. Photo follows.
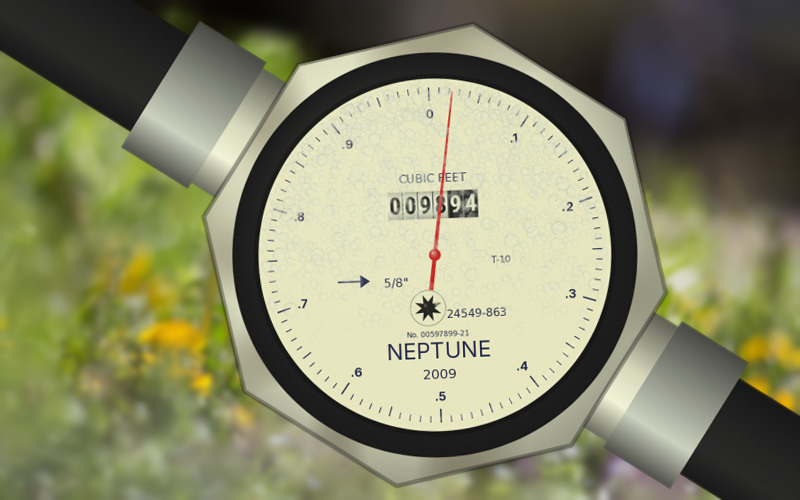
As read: 9894.02 (ft³)
